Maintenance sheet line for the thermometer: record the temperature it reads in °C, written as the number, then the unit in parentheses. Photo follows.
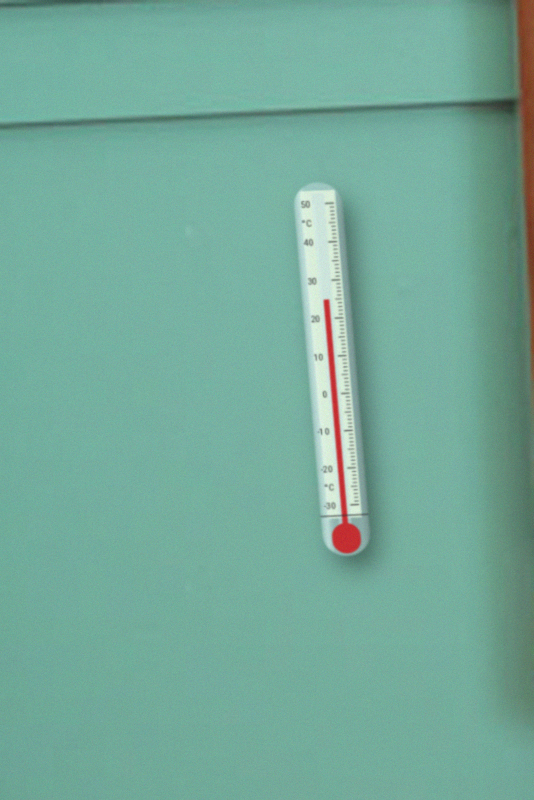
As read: 25 (°C)
